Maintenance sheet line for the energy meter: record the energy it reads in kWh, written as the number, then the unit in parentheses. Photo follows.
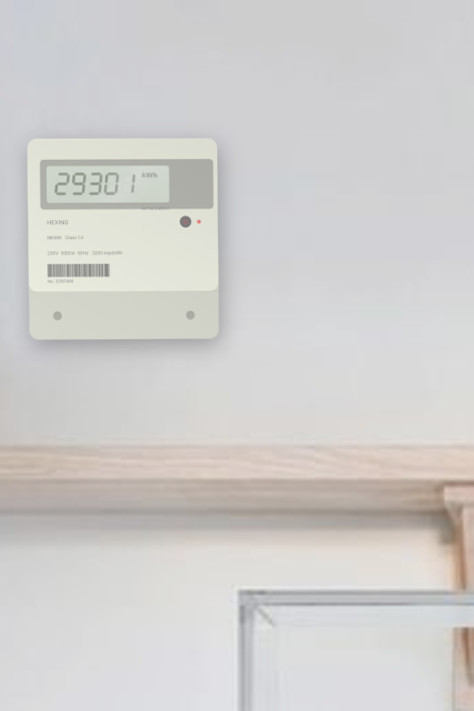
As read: 29301 (kWh)
